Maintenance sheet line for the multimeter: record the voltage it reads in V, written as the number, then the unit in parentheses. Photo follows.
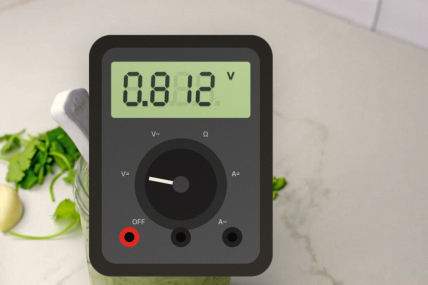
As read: 0.812 (V)
